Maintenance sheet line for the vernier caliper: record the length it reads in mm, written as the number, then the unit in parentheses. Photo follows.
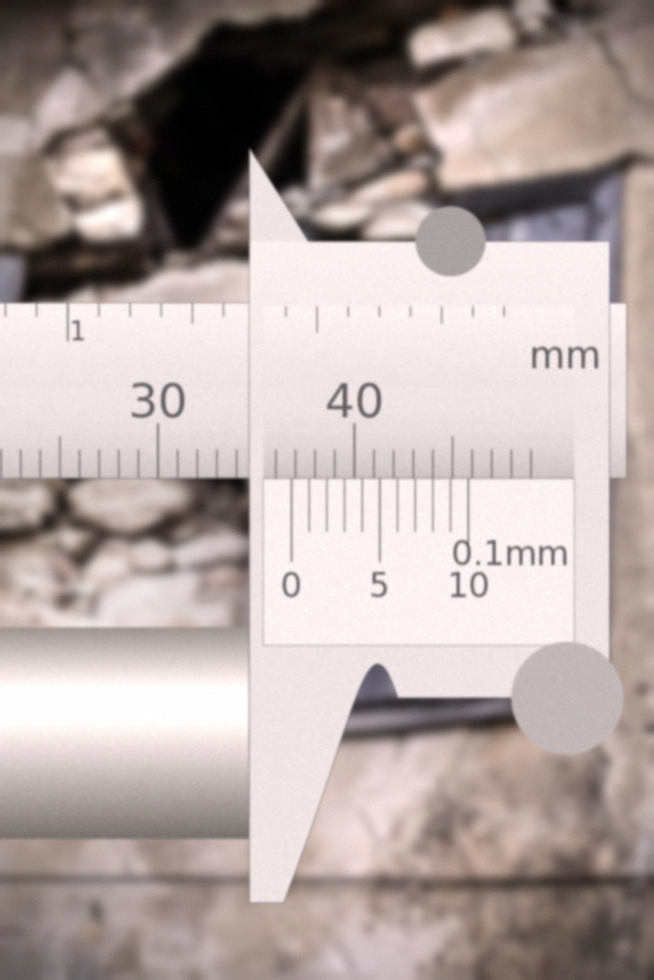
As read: 36.8 (mm)
